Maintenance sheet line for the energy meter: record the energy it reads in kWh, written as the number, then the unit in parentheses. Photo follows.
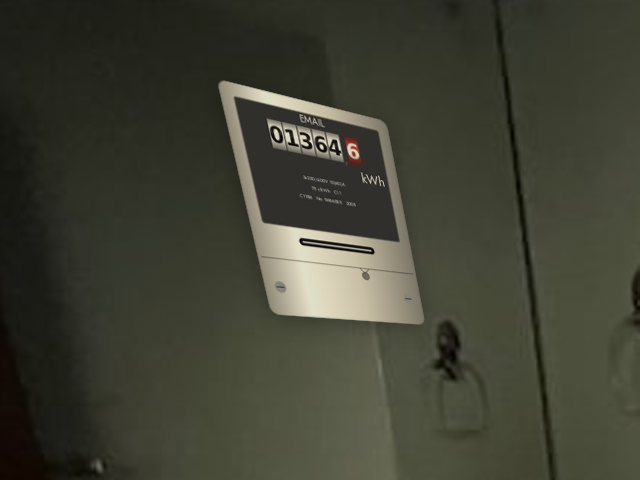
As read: 1364.6 (kWh)
